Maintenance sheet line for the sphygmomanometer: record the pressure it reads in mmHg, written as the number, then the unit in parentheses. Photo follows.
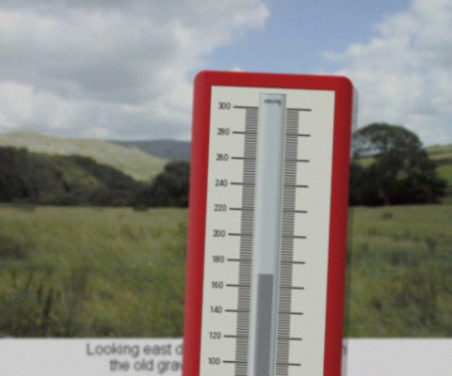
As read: 170 (mmHg)
